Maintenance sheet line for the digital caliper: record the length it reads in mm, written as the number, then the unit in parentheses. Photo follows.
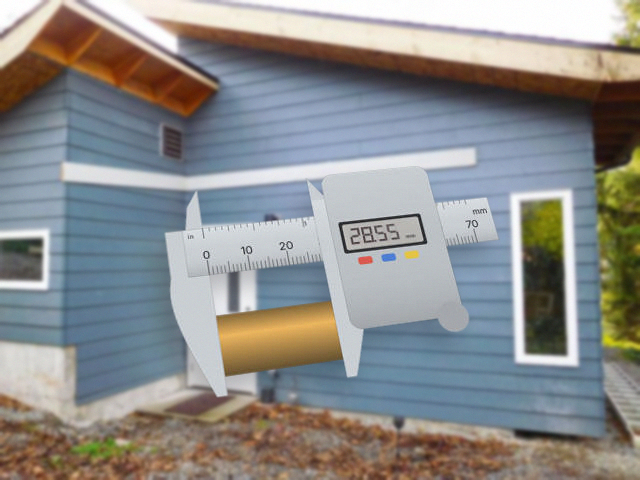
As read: 28.55 (mm)
